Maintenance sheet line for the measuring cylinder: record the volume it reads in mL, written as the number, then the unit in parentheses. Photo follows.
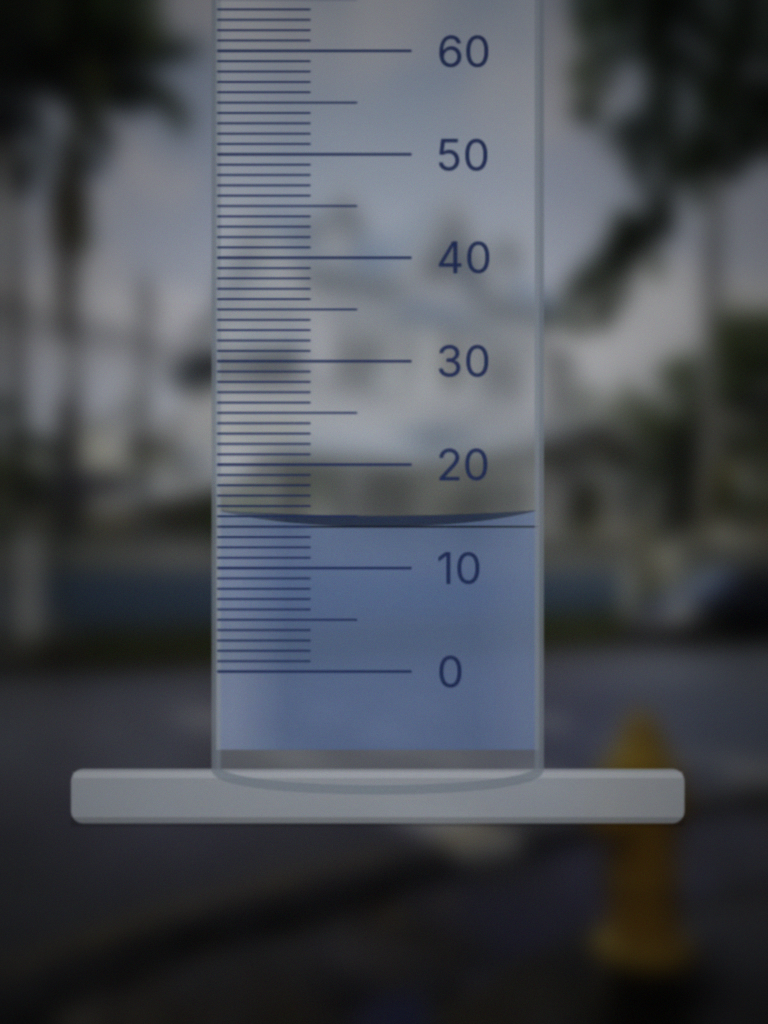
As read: 14 (mL)
